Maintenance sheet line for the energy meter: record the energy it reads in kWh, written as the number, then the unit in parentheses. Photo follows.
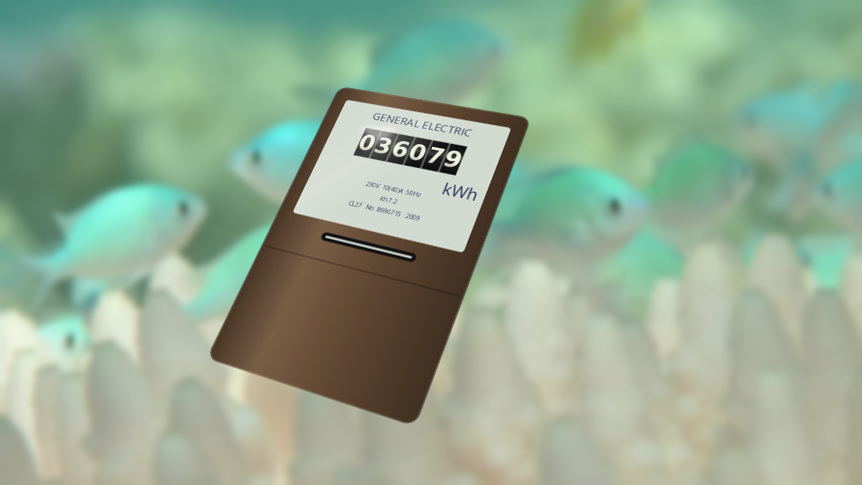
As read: 36079 (kWh)
